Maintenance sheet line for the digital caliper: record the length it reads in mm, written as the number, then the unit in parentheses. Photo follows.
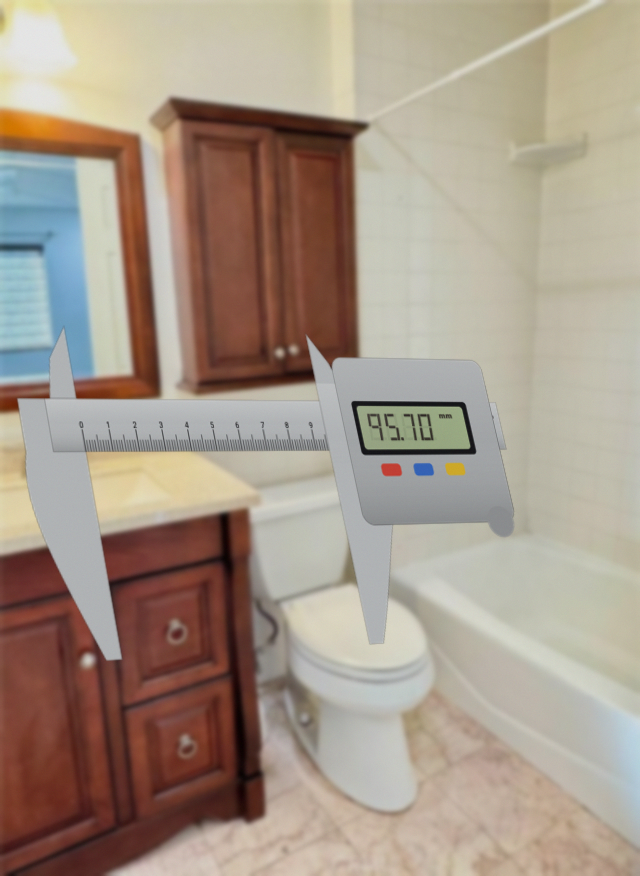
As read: 95.70 (mm)
